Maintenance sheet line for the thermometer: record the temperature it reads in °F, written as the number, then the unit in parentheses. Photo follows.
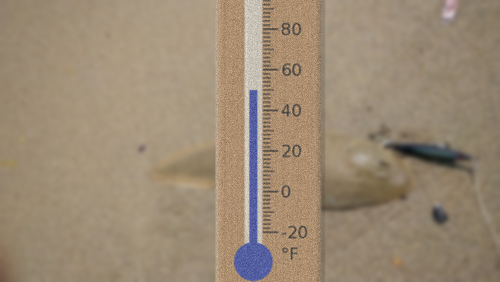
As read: 50 (°F)
